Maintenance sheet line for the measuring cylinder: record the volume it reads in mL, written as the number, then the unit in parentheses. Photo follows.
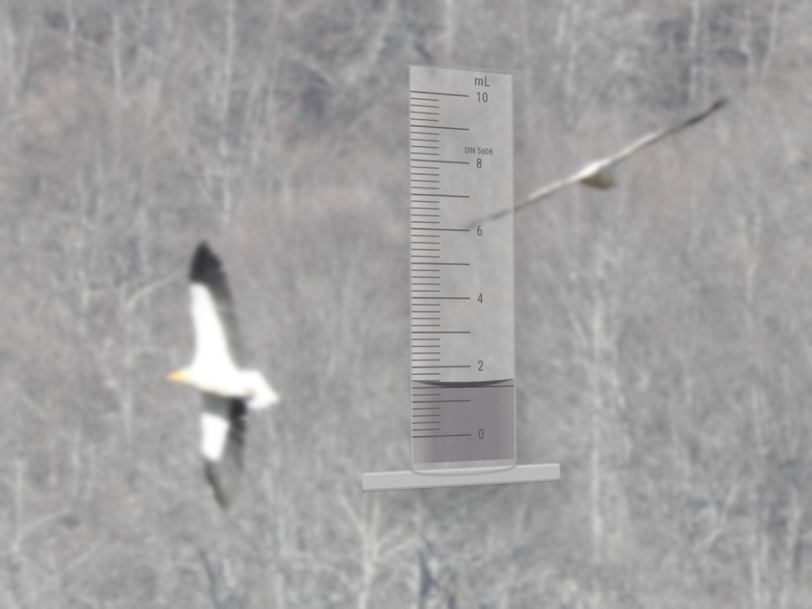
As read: 1.4 (mL)
